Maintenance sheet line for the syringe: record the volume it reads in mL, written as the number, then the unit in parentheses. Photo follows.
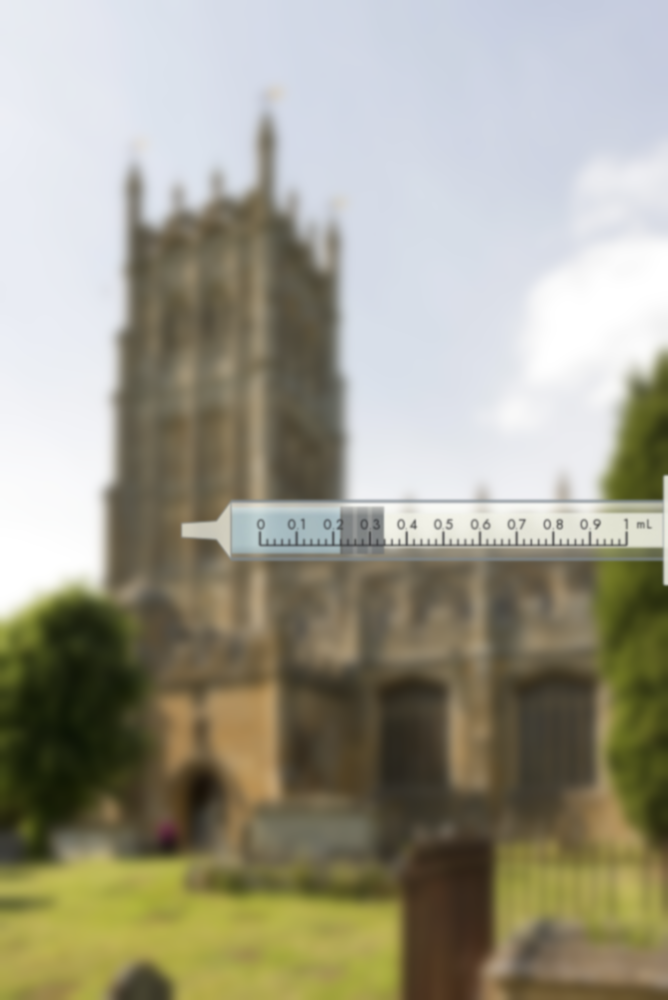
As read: 0.22 (mL)
